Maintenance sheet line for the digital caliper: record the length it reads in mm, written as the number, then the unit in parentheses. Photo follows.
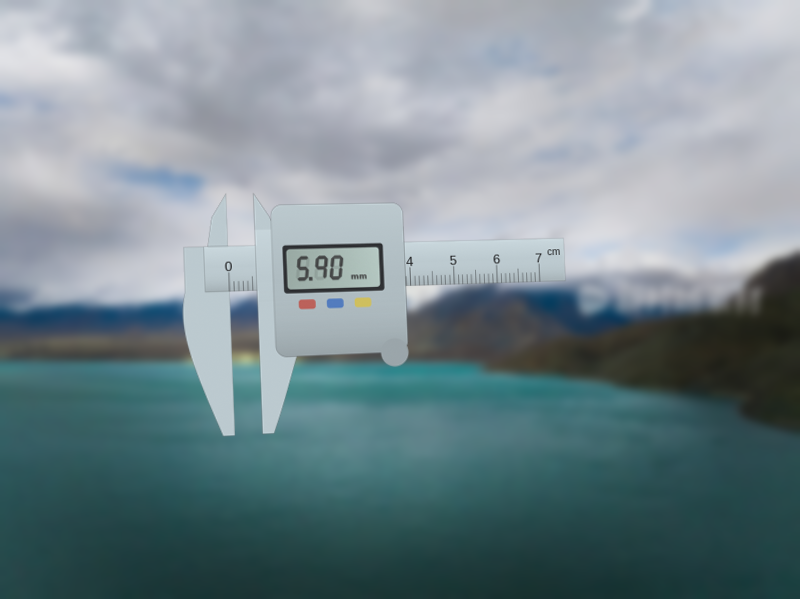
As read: 5.90 (mm)
